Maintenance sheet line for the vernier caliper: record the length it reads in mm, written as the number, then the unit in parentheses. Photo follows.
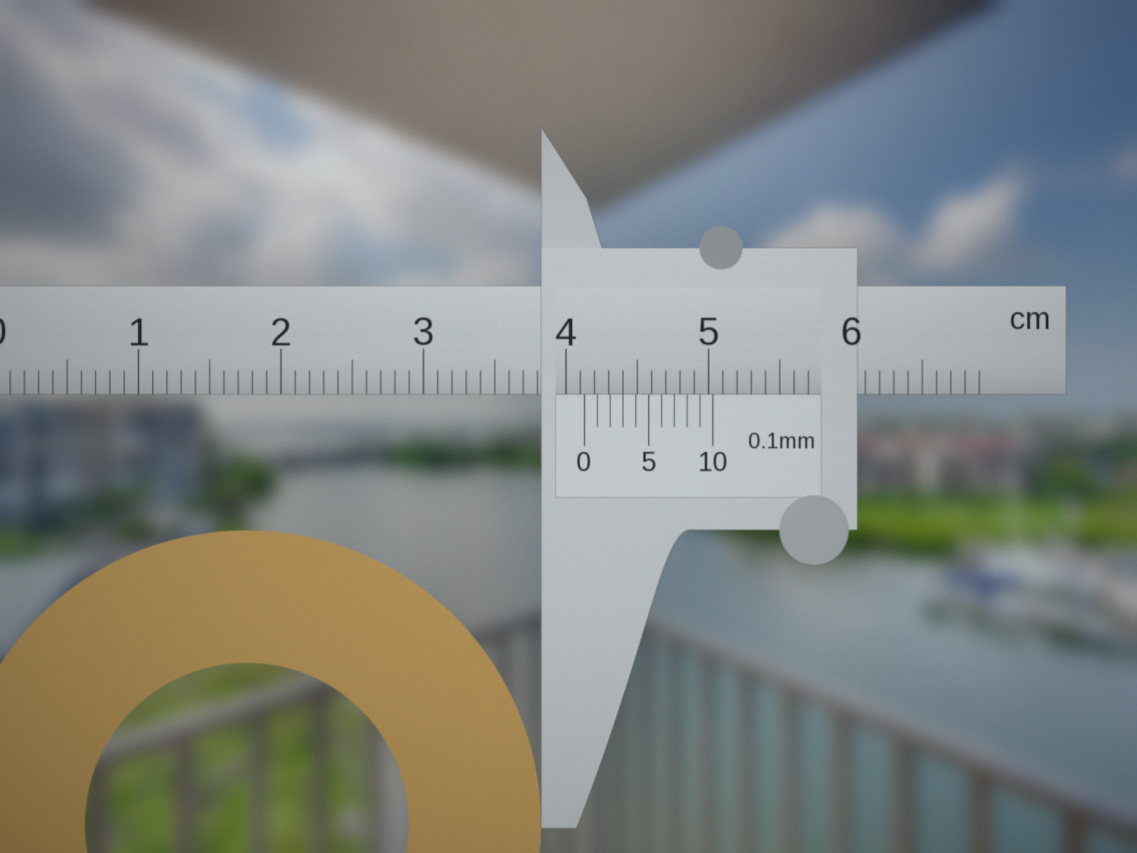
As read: 41.3 (mm)
